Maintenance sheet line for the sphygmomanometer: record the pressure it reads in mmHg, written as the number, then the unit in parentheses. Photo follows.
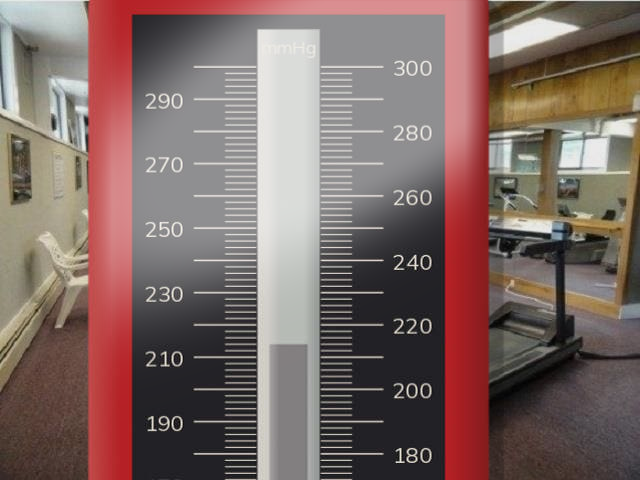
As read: 214 (mmHg)
